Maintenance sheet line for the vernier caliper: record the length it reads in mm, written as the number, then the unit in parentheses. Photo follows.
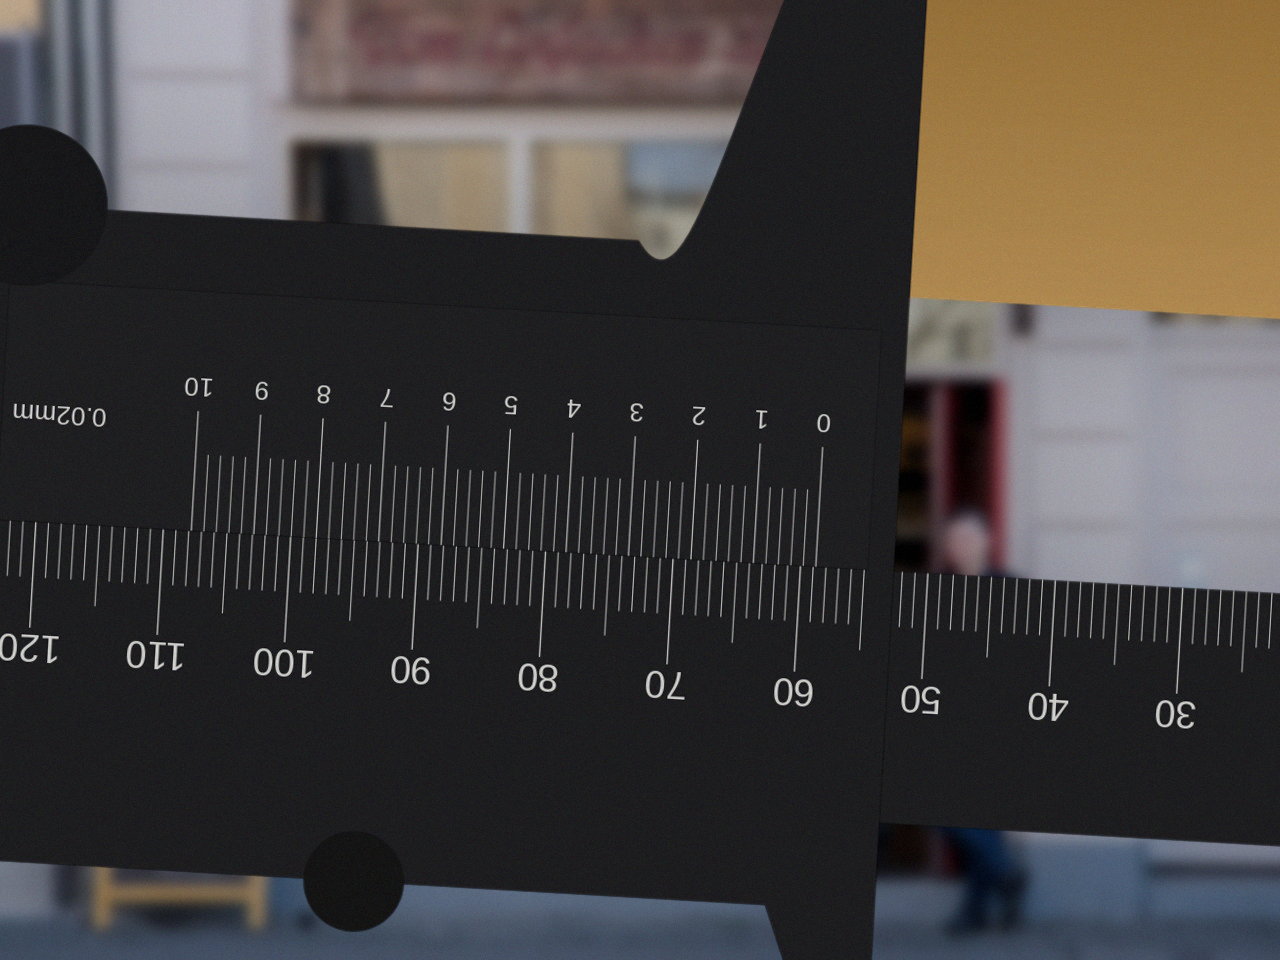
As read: 58.8 (mm)
